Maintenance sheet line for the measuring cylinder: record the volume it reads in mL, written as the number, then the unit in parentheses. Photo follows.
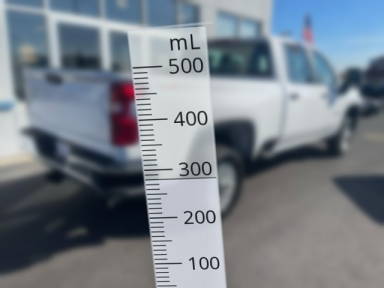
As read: 280 (mL)
